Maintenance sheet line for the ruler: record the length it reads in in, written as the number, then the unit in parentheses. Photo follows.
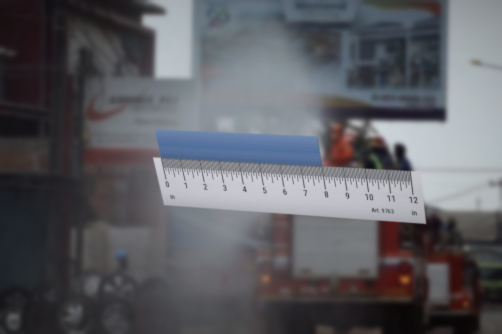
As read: 8 (in)
